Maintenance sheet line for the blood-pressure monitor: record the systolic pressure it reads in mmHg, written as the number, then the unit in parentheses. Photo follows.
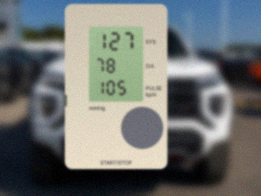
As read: 127 (mmHg)
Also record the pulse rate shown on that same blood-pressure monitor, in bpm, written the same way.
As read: 105 (bpm)
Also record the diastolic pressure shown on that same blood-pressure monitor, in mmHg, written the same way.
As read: 78 (mmHg)
